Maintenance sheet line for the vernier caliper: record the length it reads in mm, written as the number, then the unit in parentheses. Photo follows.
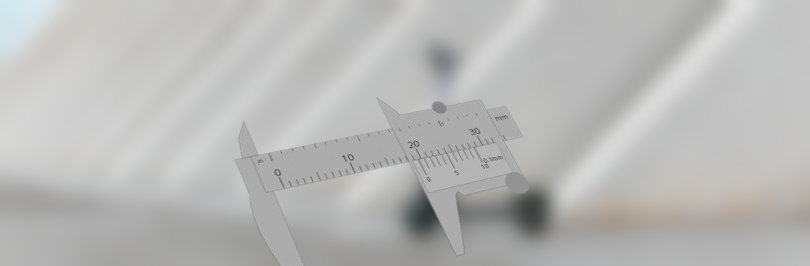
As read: 19.6 (mm)
